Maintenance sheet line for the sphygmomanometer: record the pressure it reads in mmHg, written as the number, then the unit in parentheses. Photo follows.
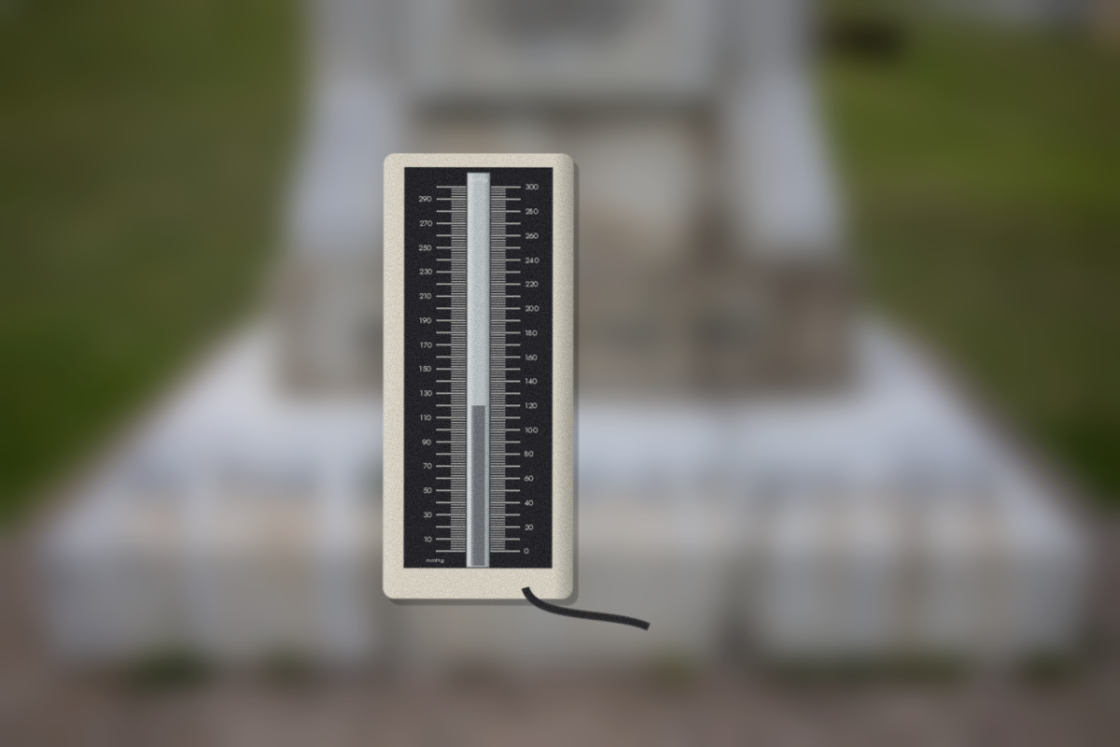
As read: 120 (mmHg)
